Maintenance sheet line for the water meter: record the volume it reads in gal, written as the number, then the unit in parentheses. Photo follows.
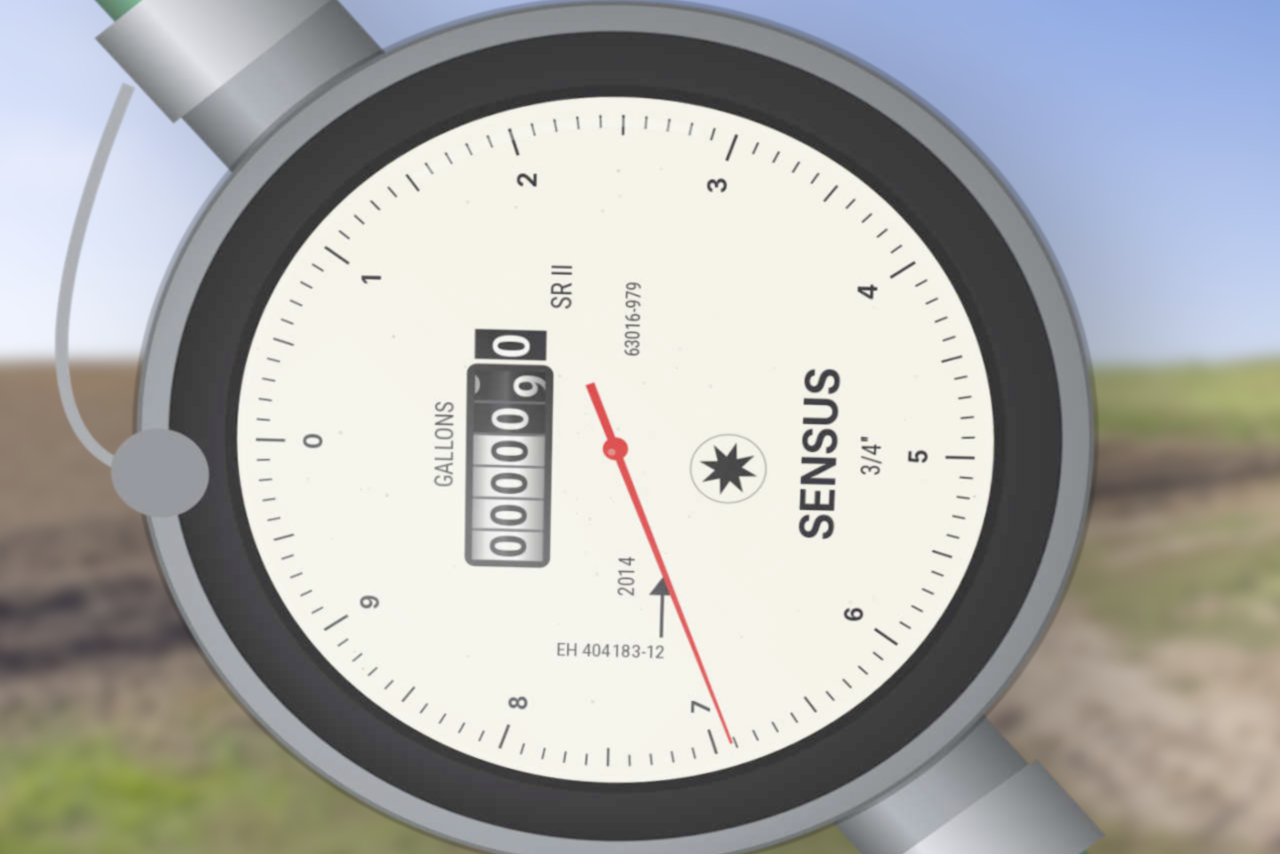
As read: 86.9 (gal)
